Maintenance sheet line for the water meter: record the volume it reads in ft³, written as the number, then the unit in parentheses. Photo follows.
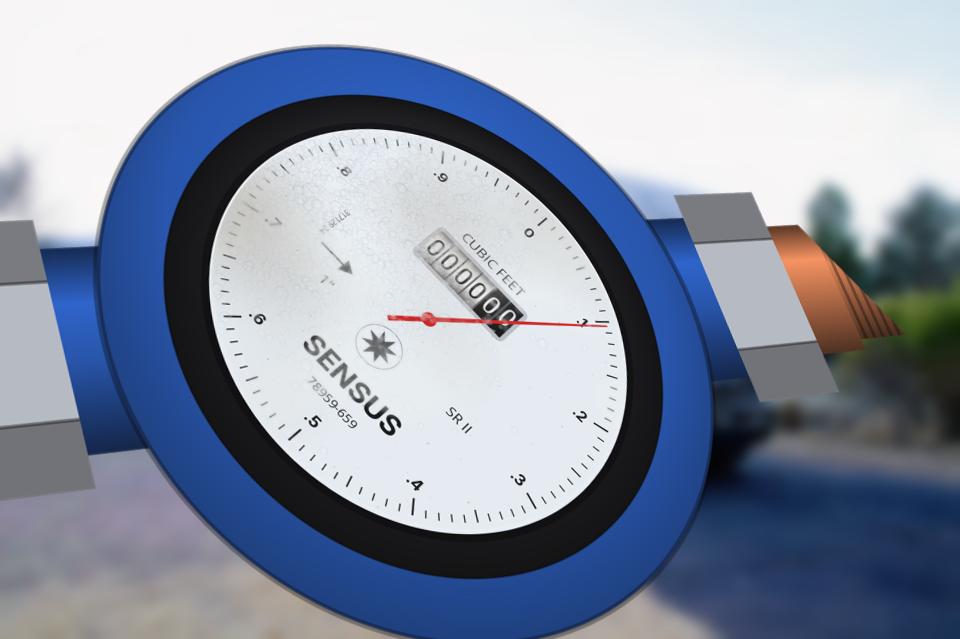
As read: 0.10 (ft³)
